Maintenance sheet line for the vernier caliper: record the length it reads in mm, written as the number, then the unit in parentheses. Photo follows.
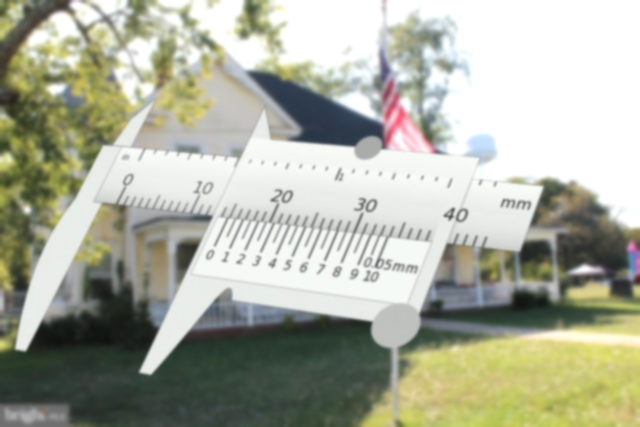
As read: 14.8 (mm)
